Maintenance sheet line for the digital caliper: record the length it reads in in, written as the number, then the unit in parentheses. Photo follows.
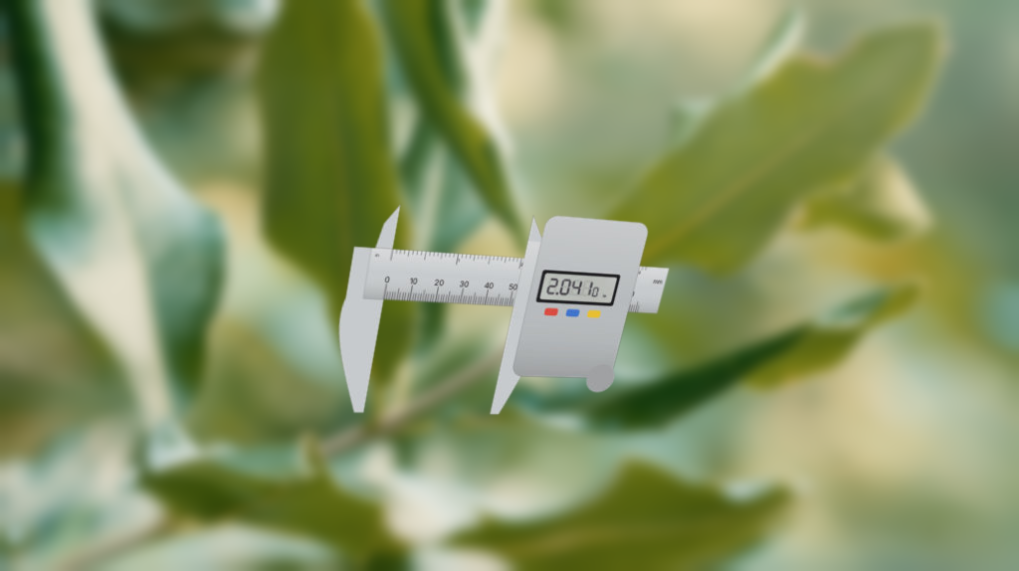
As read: 2.0410 (in)
